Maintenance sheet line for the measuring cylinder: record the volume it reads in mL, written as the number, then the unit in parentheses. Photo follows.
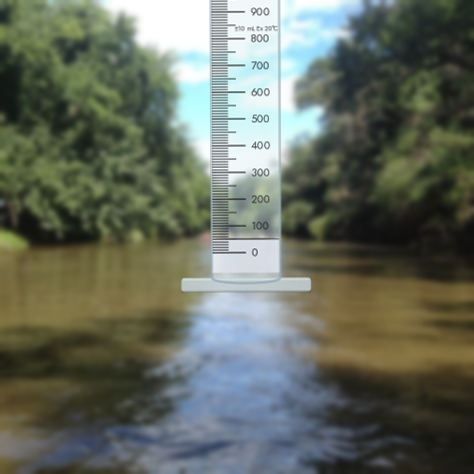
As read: 50 (mL)
